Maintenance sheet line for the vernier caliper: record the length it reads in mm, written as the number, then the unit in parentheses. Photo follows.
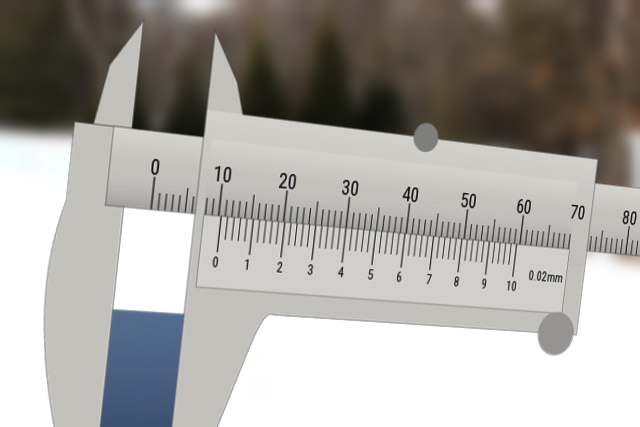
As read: 10.4 (mm)
